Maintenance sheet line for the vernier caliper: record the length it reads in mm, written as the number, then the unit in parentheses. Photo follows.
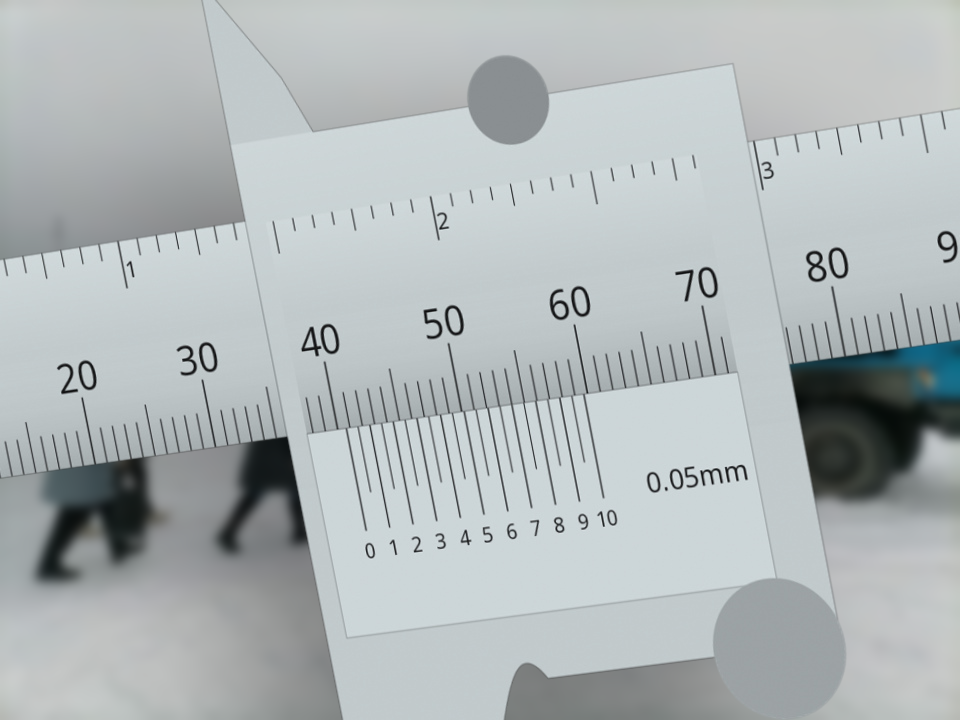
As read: 40.7 (mm)
